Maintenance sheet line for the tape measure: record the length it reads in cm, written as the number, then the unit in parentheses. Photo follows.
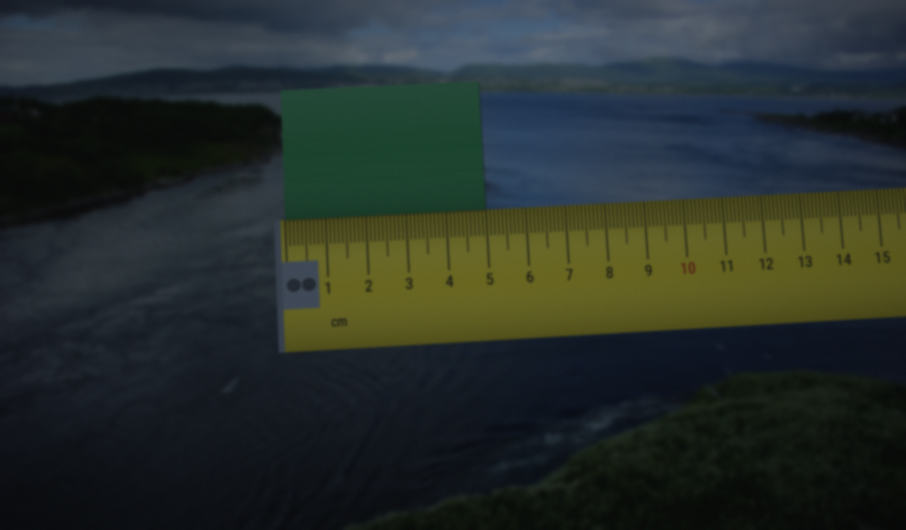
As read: 5 (cm)
